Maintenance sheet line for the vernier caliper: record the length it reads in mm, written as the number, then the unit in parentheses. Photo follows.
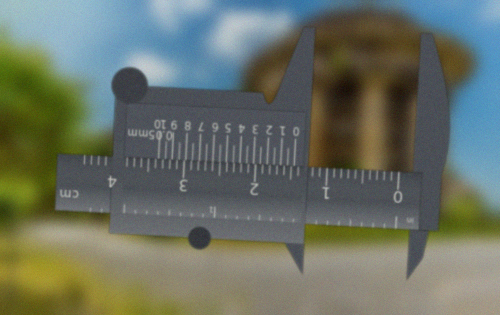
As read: 14.6 (mm)
